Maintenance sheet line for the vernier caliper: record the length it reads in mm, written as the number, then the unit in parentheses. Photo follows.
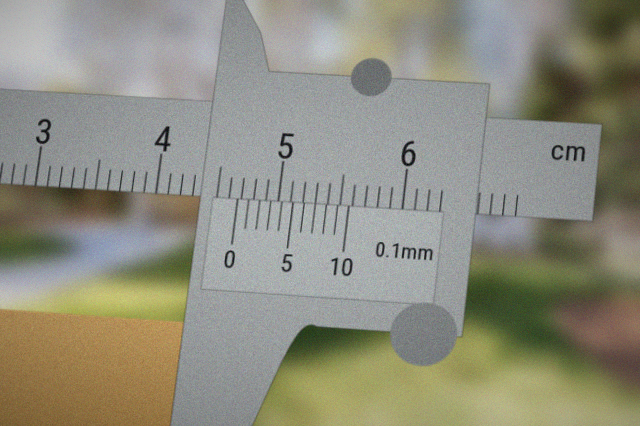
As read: 46.7 (mm)
